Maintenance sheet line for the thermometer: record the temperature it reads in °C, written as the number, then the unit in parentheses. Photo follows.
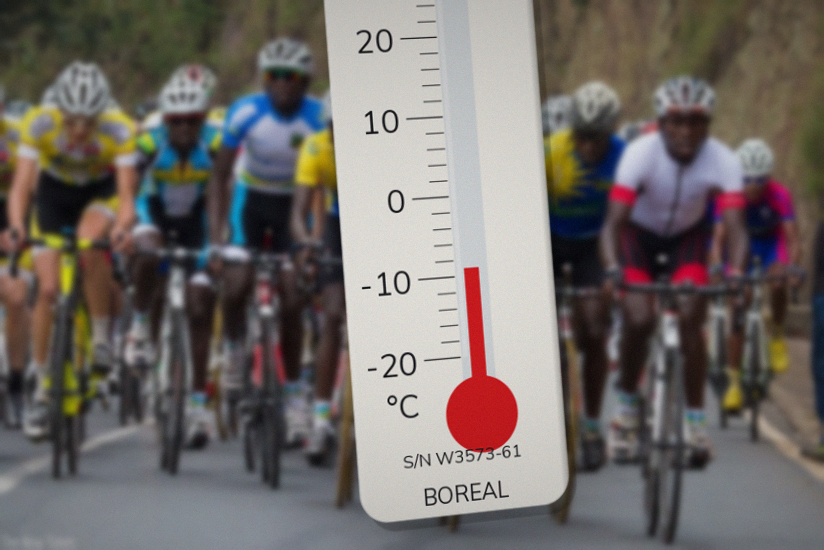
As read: -9 (°C)
